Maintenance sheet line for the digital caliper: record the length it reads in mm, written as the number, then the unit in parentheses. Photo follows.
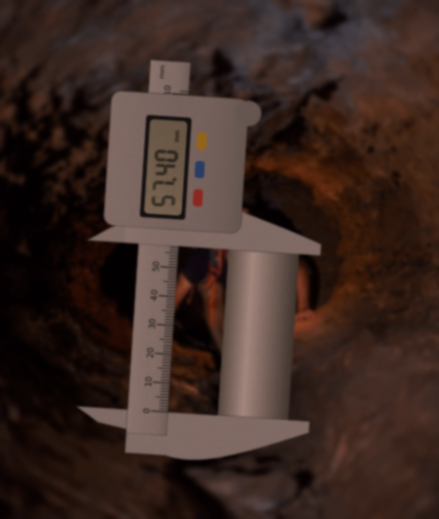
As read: 57.40 (mm)
